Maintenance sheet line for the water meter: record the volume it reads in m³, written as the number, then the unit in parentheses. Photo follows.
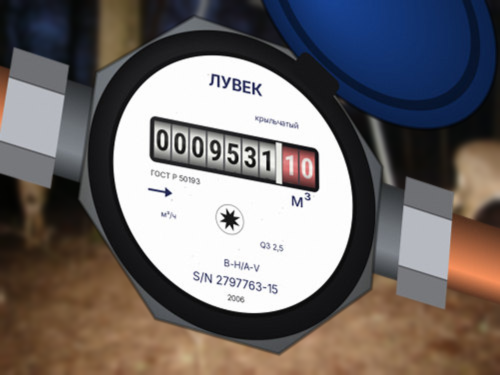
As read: 9531.10 (m³)
